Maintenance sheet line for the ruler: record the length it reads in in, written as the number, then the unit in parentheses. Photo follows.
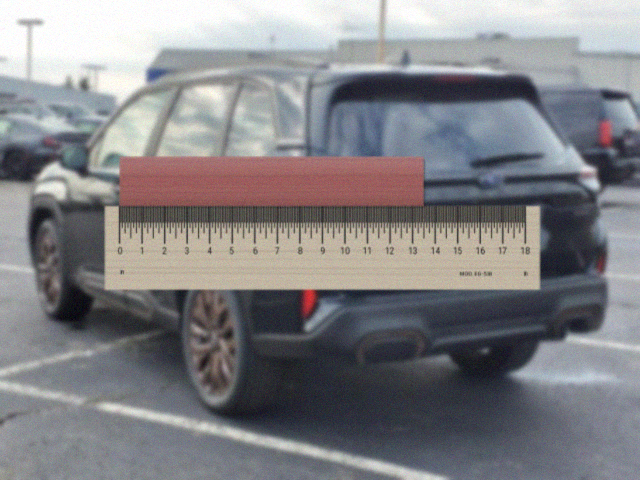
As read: 13.5 (in)
